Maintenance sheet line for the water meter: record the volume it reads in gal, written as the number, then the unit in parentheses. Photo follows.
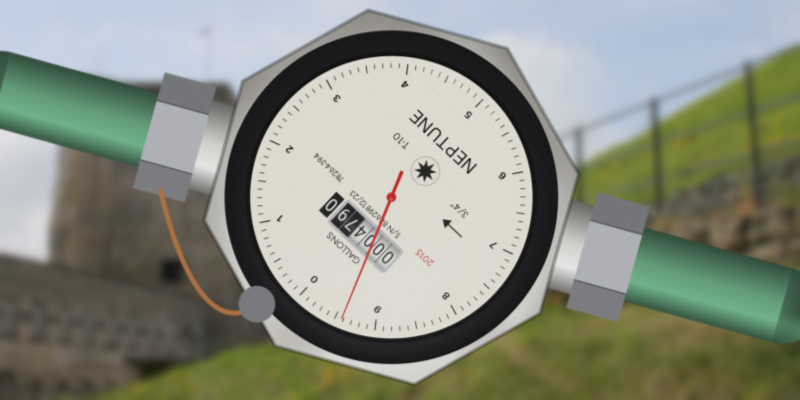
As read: 4789.4 (gal)
